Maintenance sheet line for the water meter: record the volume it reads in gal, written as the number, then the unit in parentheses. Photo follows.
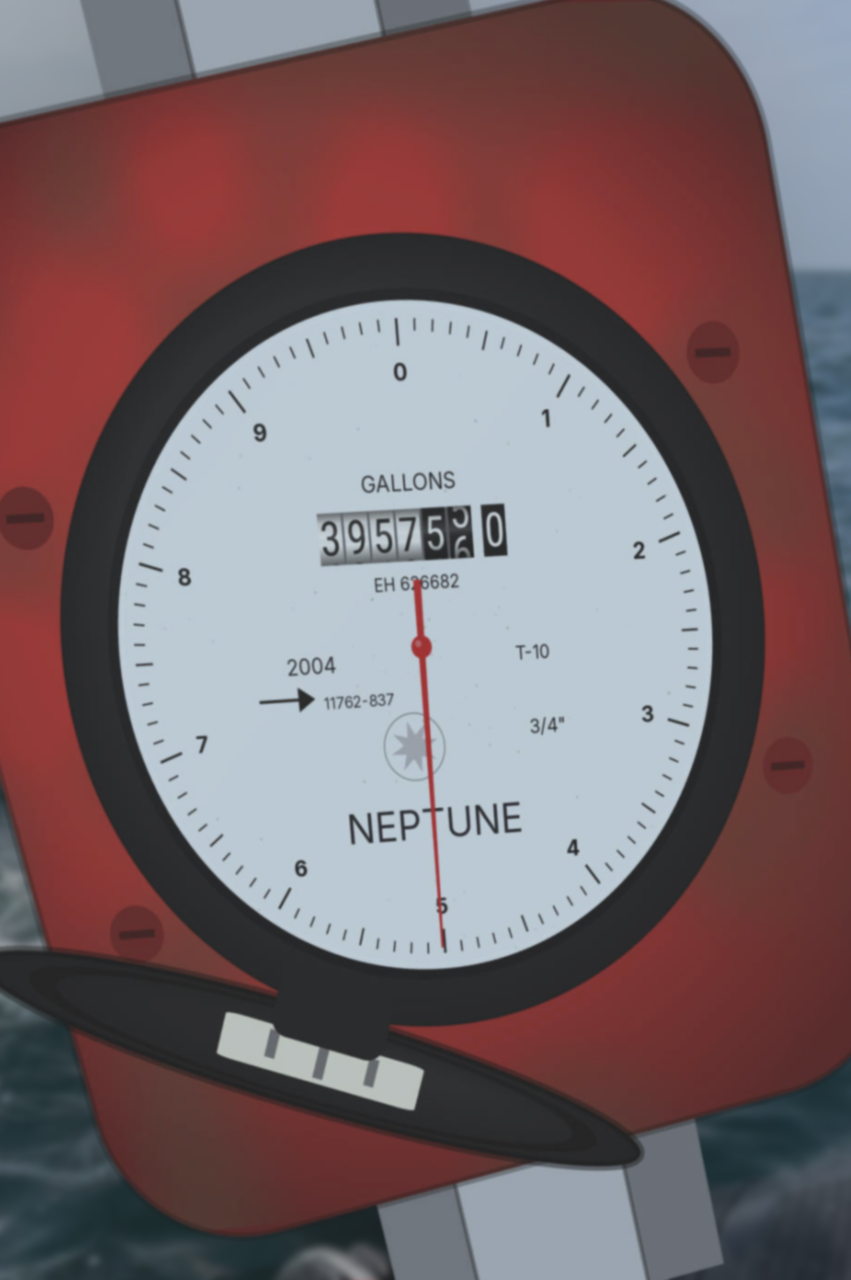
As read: 3957555.0 (gal)
